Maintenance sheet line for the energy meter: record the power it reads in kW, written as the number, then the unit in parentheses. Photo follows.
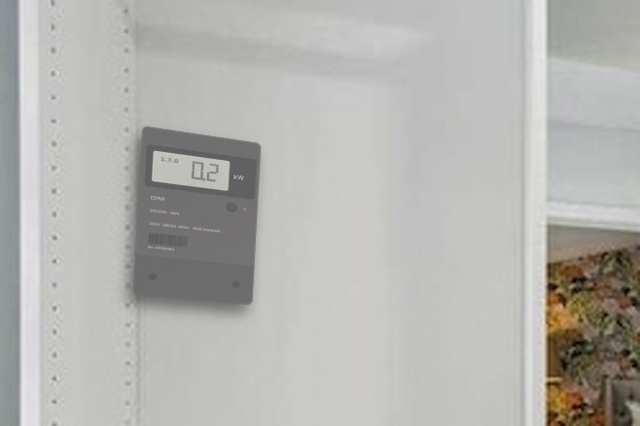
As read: 0.2 (kW)
